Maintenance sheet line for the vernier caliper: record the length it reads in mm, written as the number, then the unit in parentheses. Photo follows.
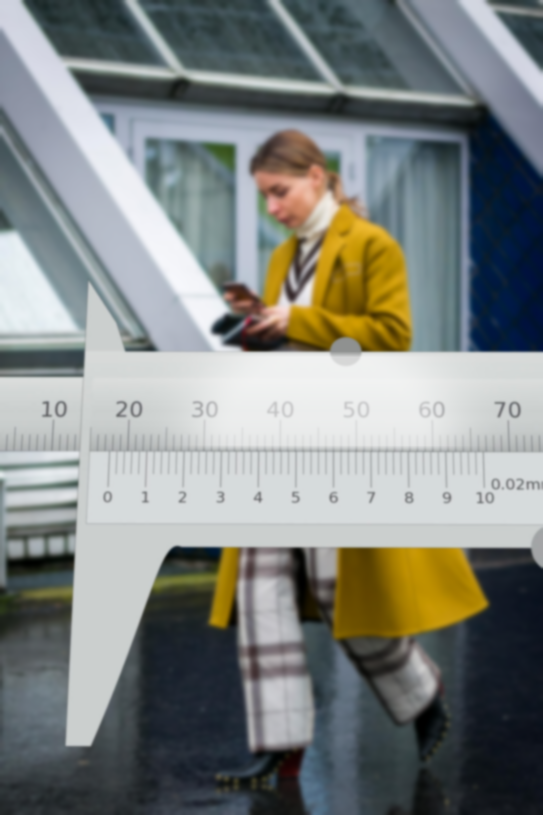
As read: 17.6 (mm)
